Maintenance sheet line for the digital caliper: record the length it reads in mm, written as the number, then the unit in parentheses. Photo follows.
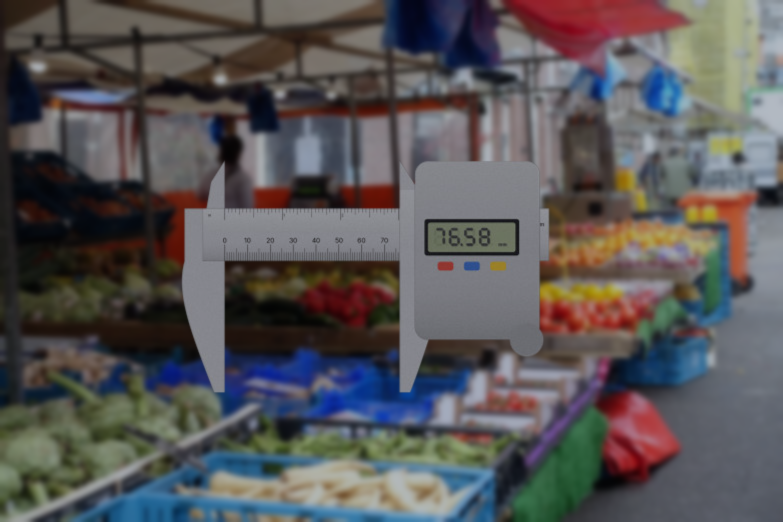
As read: 76.58 (mm)
